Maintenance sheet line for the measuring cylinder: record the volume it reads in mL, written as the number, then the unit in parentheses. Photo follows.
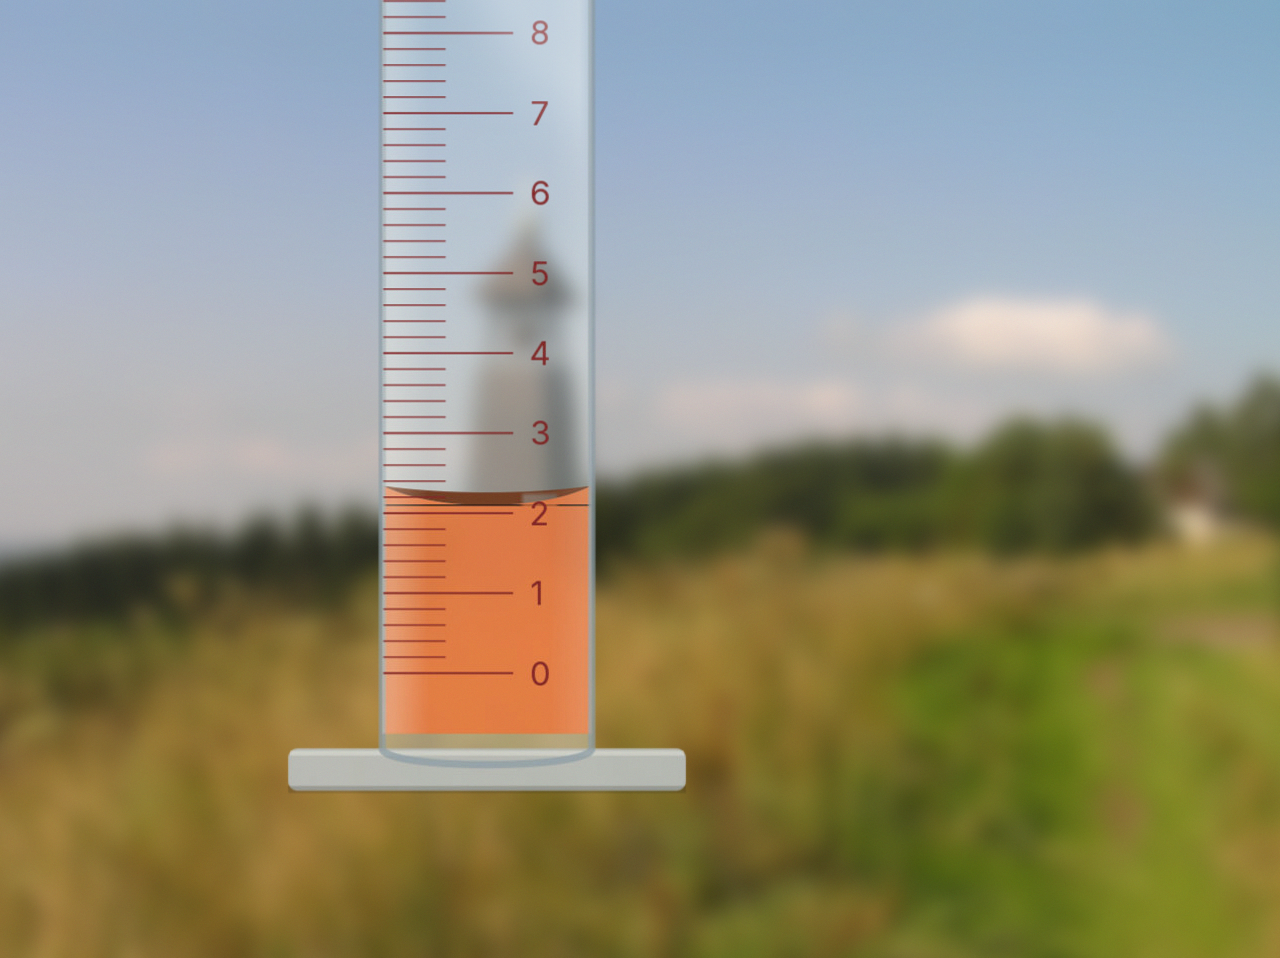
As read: 2.1 (mL)
